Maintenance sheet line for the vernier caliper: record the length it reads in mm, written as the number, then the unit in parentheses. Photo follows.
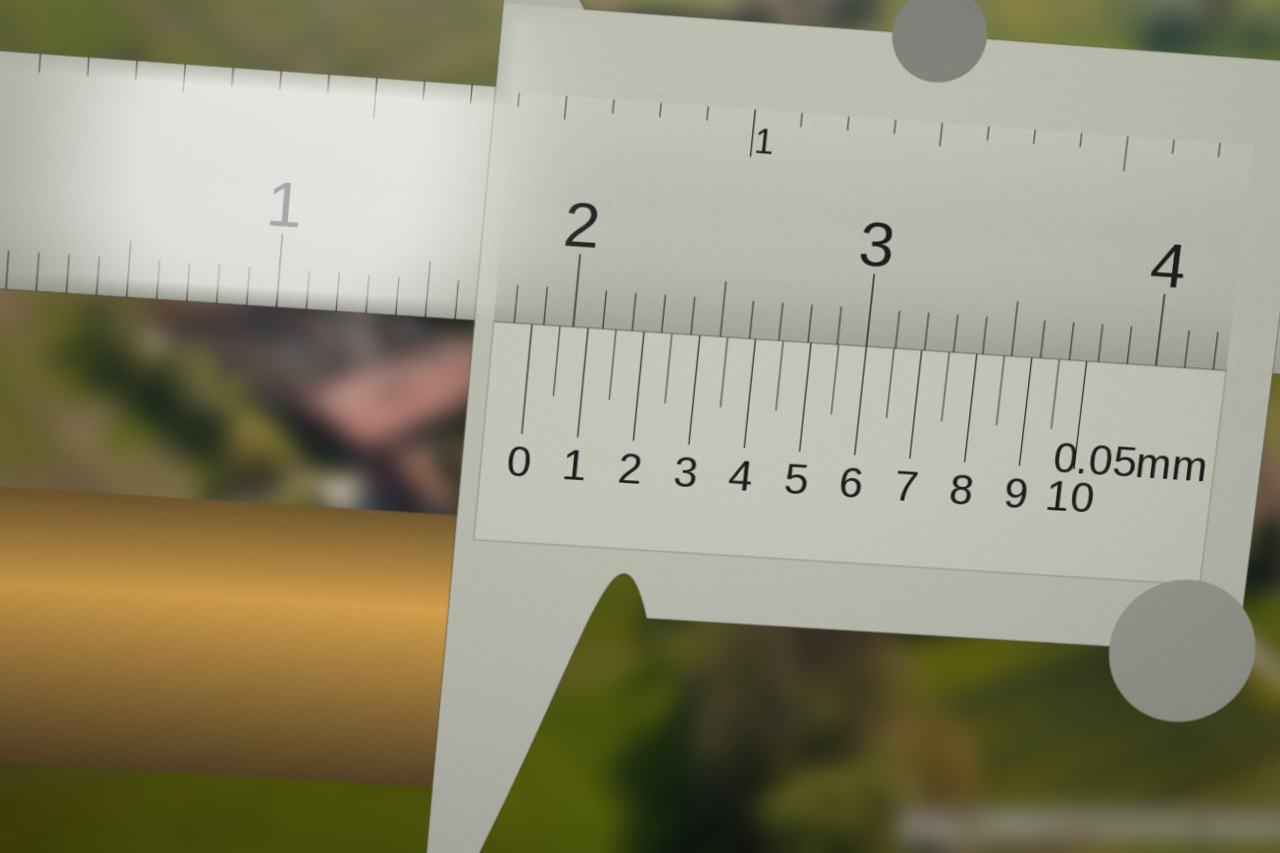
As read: 18.60 (mm)
